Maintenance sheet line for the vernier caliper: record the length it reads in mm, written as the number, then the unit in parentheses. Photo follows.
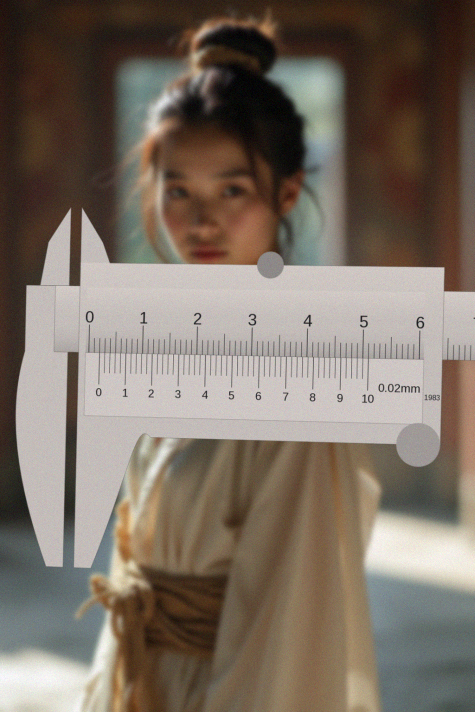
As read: 2.0 (mm)
